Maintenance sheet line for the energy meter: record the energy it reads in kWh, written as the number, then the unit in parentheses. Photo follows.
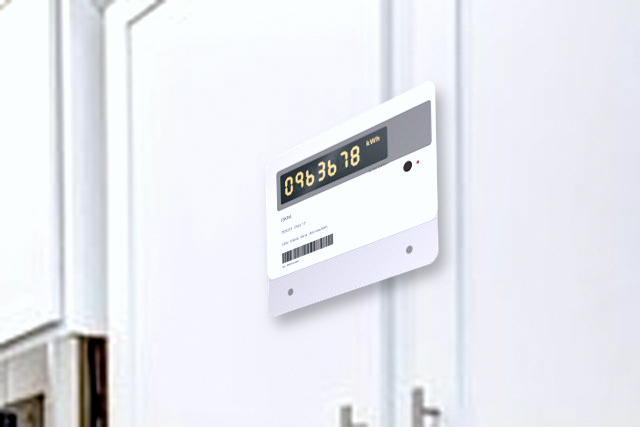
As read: 963678 (kWh)
